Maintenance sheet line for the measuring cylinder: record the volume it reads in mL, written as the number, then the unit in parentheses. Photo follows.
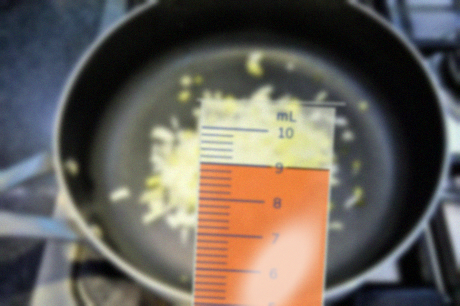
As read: 9 (mL)
